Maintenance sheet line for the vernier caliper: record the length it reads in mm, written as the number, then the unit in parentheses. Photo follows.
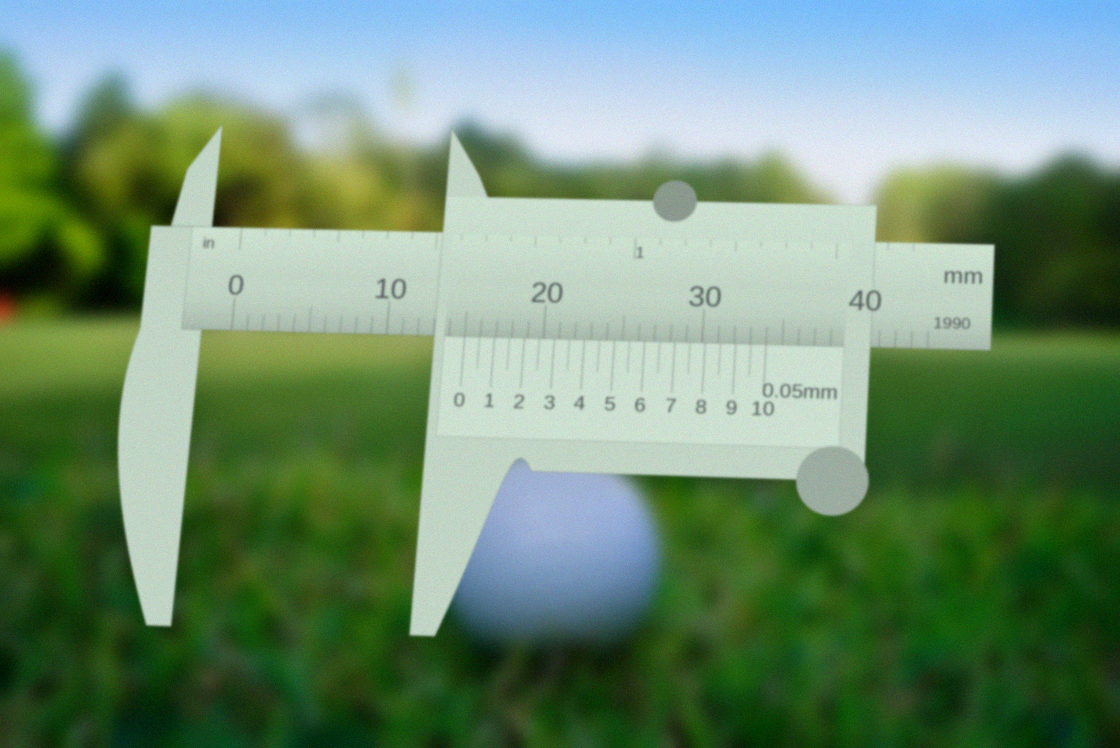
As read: 15.0 (mm)
